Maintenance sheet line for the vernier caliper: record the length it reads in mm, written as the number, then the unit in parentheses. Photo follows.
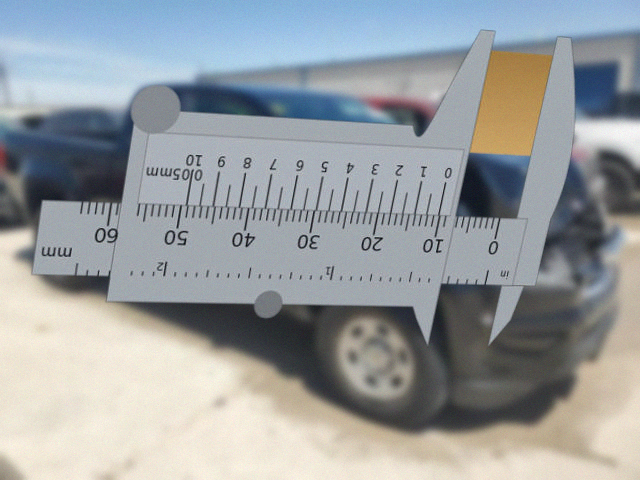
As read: 10.2 (mm)
